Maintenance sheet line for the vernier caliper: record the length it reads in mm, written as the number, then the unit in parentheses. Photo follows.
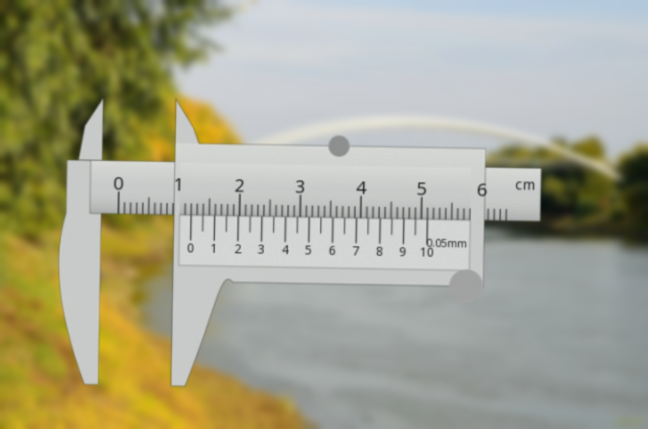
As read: 12.0 (mm)
